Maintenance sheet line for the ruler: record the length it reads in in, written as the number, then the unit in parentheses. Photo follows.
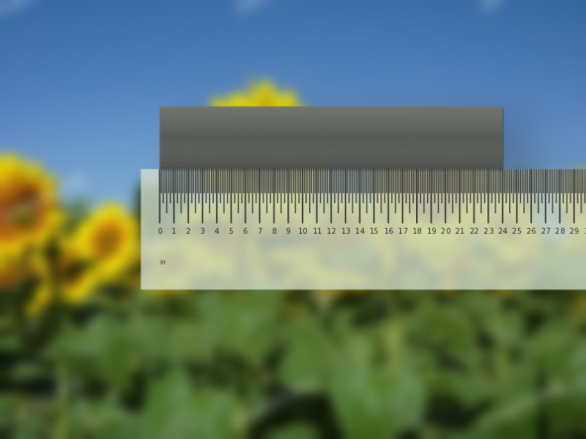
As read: 24 (in)
